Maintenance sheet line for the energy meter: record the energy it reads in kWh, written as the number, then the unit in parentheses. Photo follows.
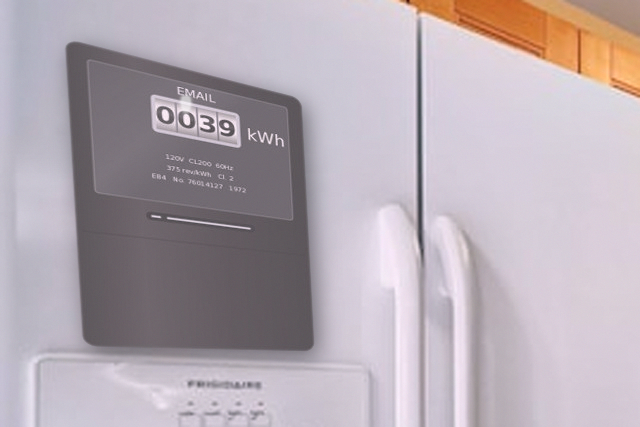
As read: 39 (kWh)
